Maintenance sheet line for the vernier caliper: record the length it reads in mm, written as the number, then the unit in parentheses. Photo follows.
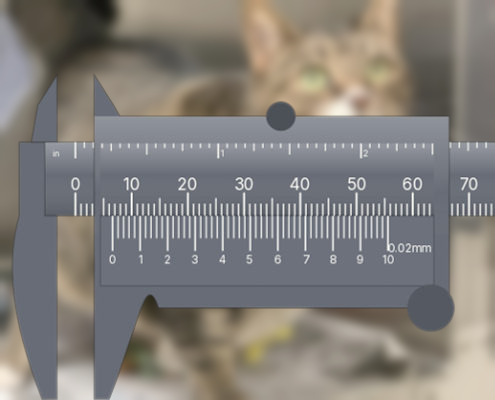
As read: 6.6 (mm)
